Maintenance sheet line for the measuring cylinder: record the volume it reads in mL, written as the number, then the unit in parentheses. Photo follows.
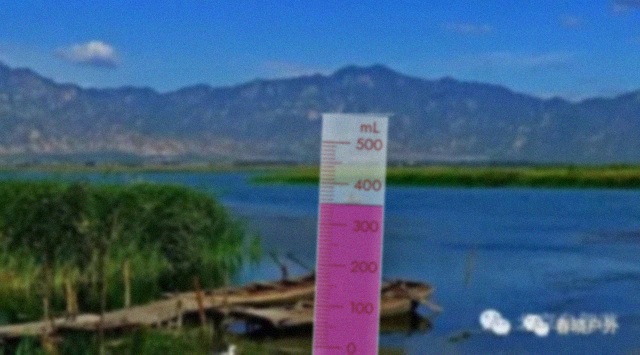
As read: 350 (mL)
